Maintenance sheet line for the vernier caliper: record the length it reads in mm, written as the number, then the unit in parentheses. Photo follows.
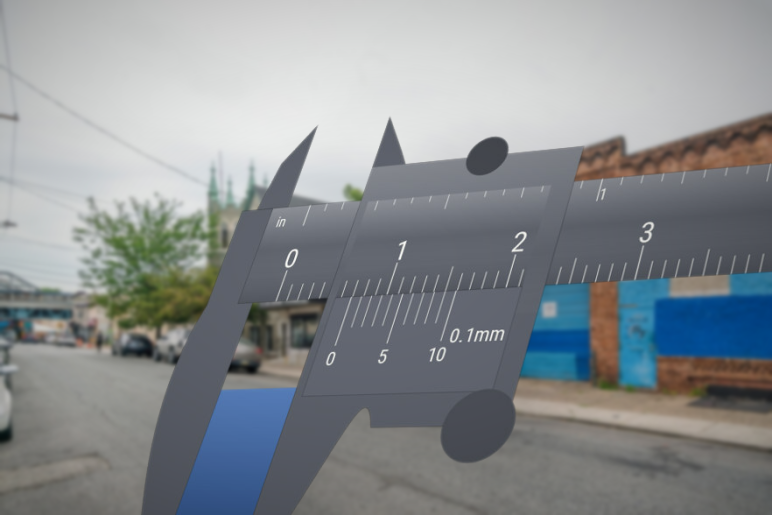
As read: 6.9 (mm)
